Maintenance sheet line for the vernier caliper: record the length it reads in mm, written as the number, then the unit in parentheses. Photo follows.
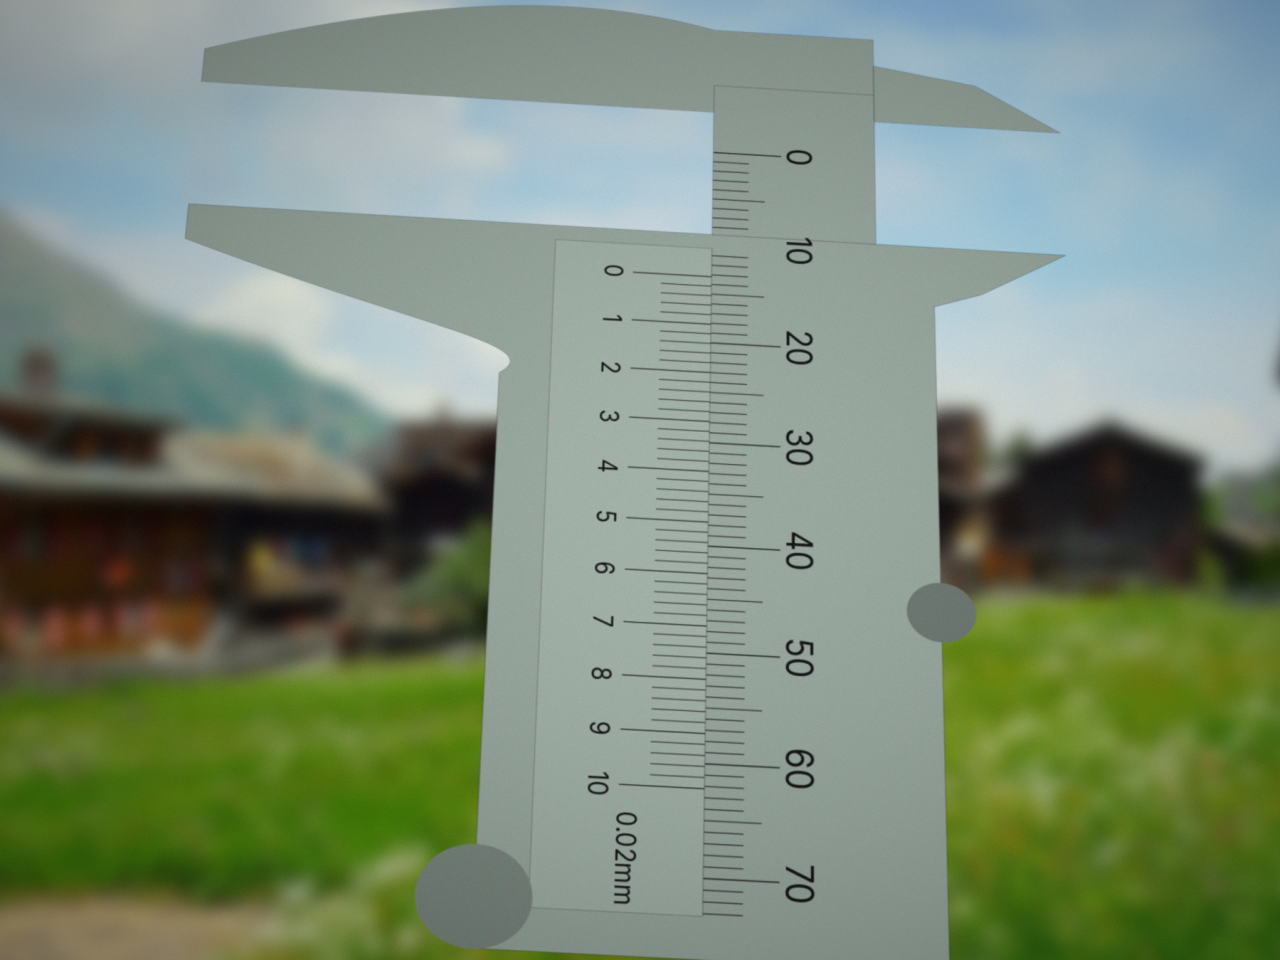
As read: 13.2 (mm)
